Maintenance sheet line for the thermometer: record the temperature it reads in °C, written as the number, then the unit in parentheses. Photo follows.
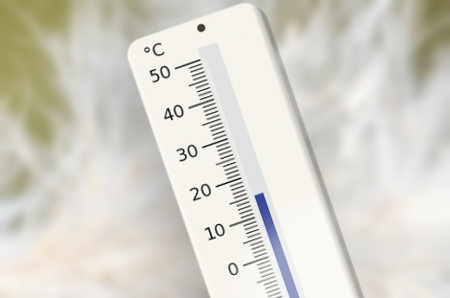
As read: 15 (°C)
